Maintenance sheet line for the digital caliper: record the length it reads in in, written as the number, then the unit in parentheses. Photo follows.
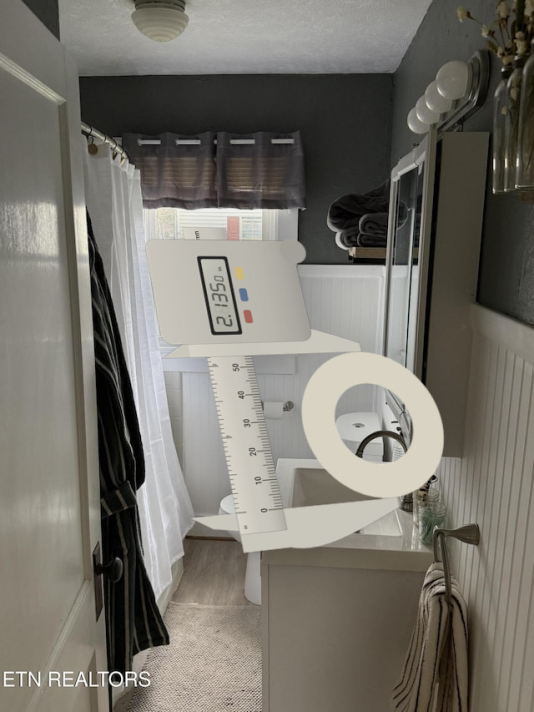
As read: 2.1350 (in)
